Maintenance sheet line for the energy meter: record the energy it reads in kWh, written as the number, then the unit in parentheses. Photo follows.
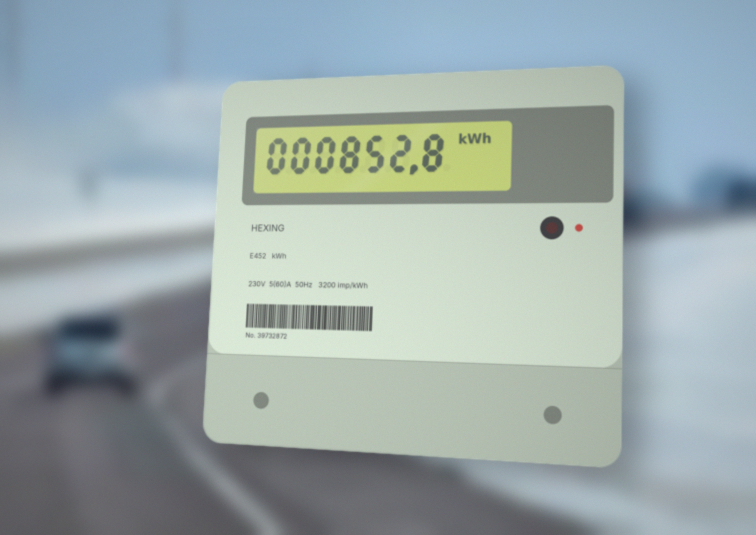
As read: 852.8 (kWh)
